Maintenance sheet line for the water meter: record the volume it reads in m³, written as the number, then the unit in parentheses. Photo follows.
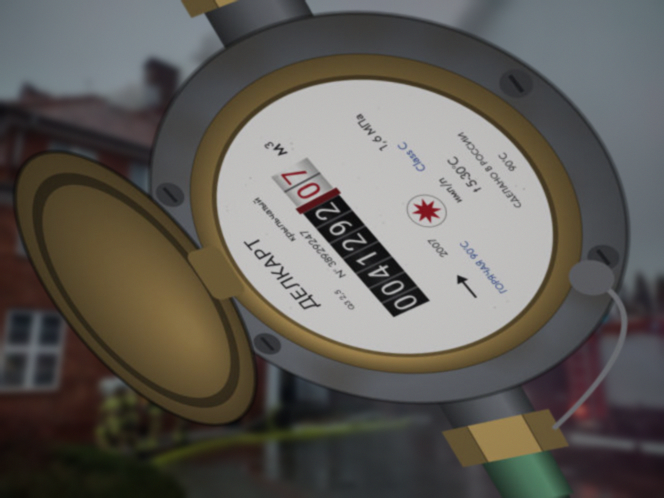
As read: 41292.07 (m³)
